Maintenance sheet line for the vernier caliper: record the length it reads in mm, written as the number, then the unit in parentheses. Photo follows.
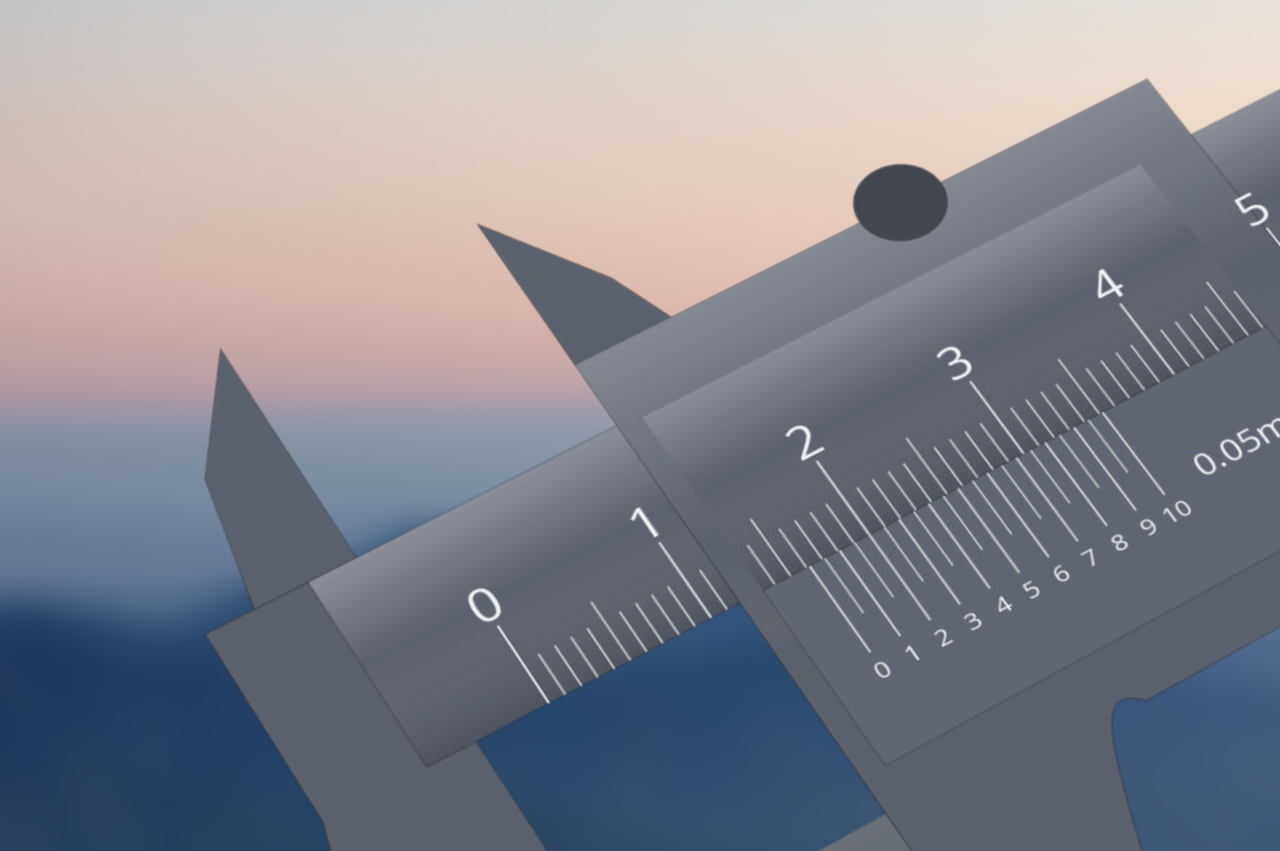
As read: 16.2 (mm)
